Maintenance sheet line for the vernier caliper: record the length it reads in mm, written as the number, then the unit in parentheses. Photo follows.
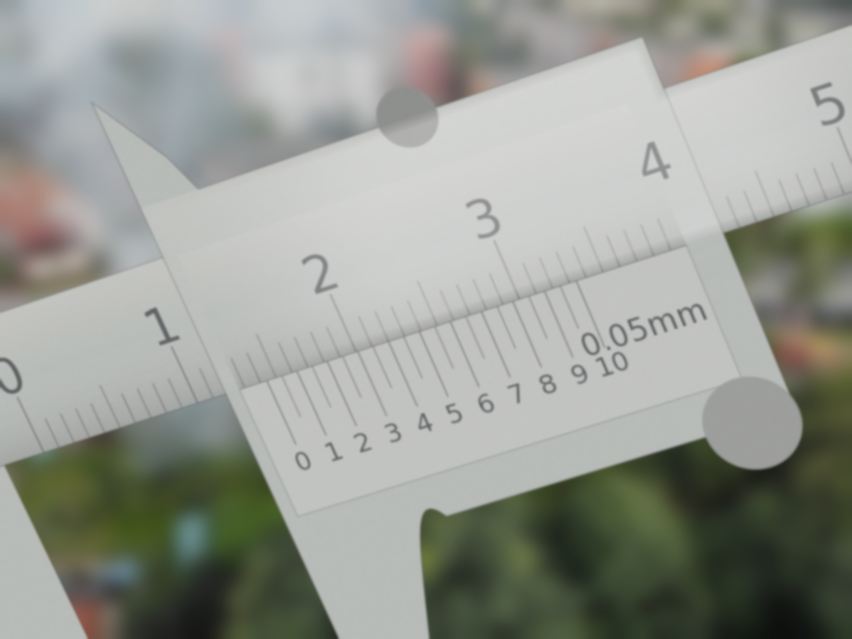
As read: 14.4 (mm)
